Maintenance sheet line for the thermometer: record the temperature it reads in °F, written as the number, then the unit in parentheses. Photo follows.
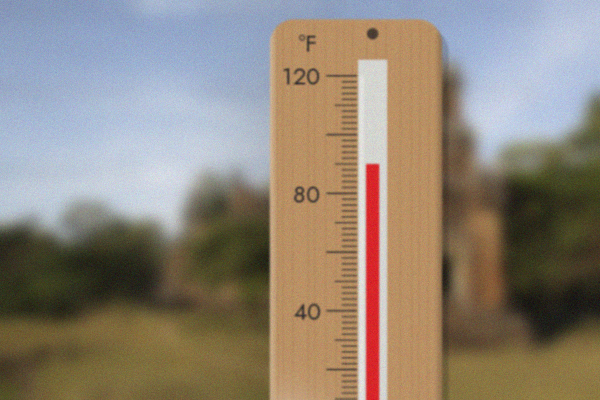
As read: 90 (°F)
